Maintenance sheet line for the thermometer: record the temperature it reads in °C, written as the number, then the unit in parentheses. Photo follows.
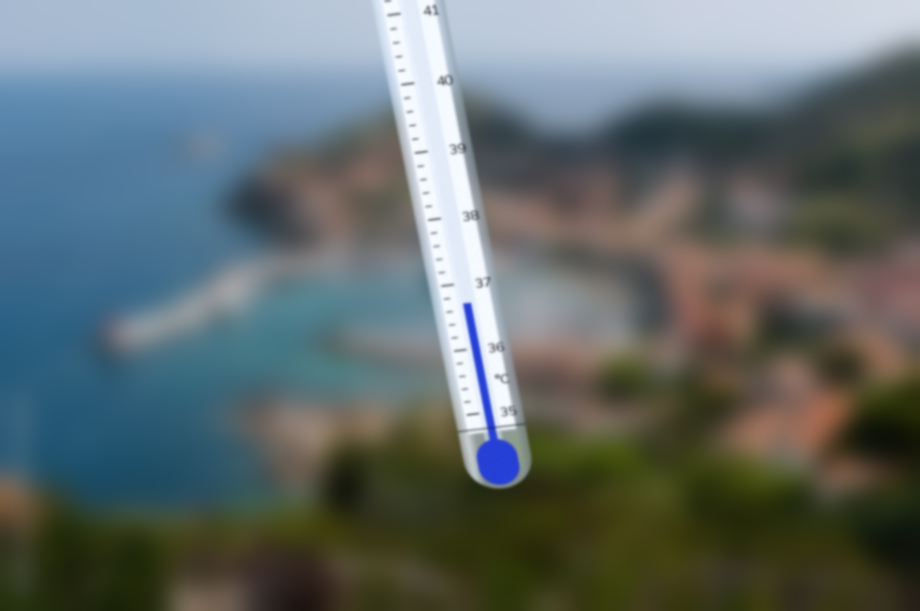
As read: 36.7 (°C)
